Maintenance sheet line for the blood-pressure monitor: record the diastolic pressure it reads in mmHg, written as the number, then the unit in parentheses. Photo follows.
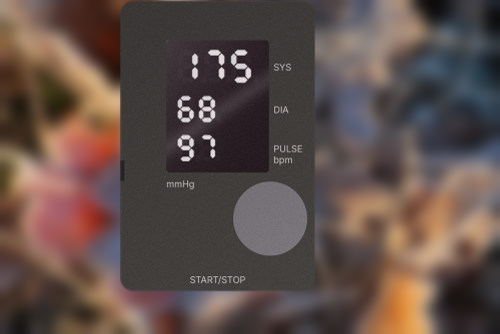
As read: 68 (mmHg)
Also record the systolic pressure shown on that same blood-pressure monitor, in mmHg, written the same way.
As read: 175 (mmHg)
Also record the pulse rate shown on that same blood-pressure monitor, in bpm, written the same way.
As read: 97 (bpm)
